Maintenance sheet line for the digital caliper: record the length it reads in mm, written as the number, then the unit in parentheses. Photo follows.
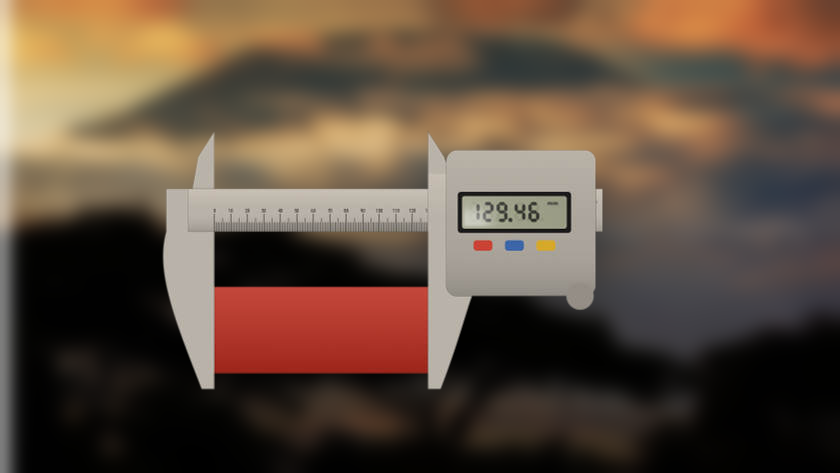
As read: 129.46 (mm)
